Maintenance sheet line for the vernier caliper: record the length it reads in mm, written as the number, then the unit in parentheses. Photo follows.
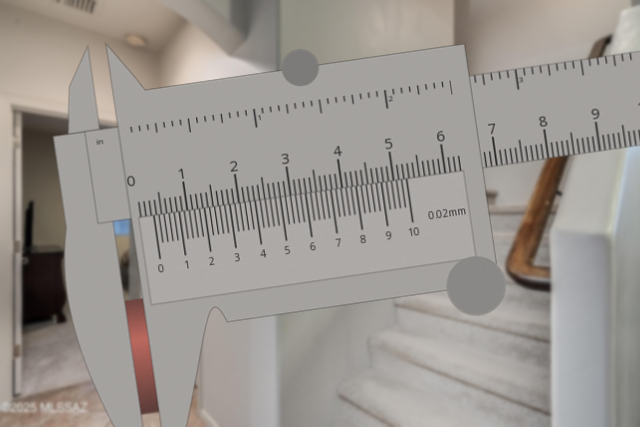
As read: 3.5 (mm)
